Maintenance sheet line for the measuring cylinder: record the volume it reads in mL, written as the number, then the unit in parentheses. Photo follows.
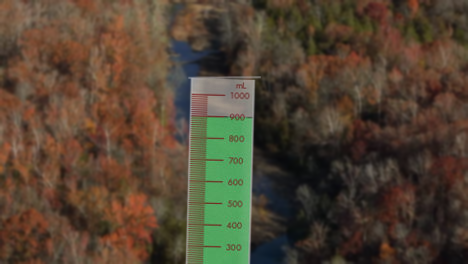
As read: 900 (mL)
